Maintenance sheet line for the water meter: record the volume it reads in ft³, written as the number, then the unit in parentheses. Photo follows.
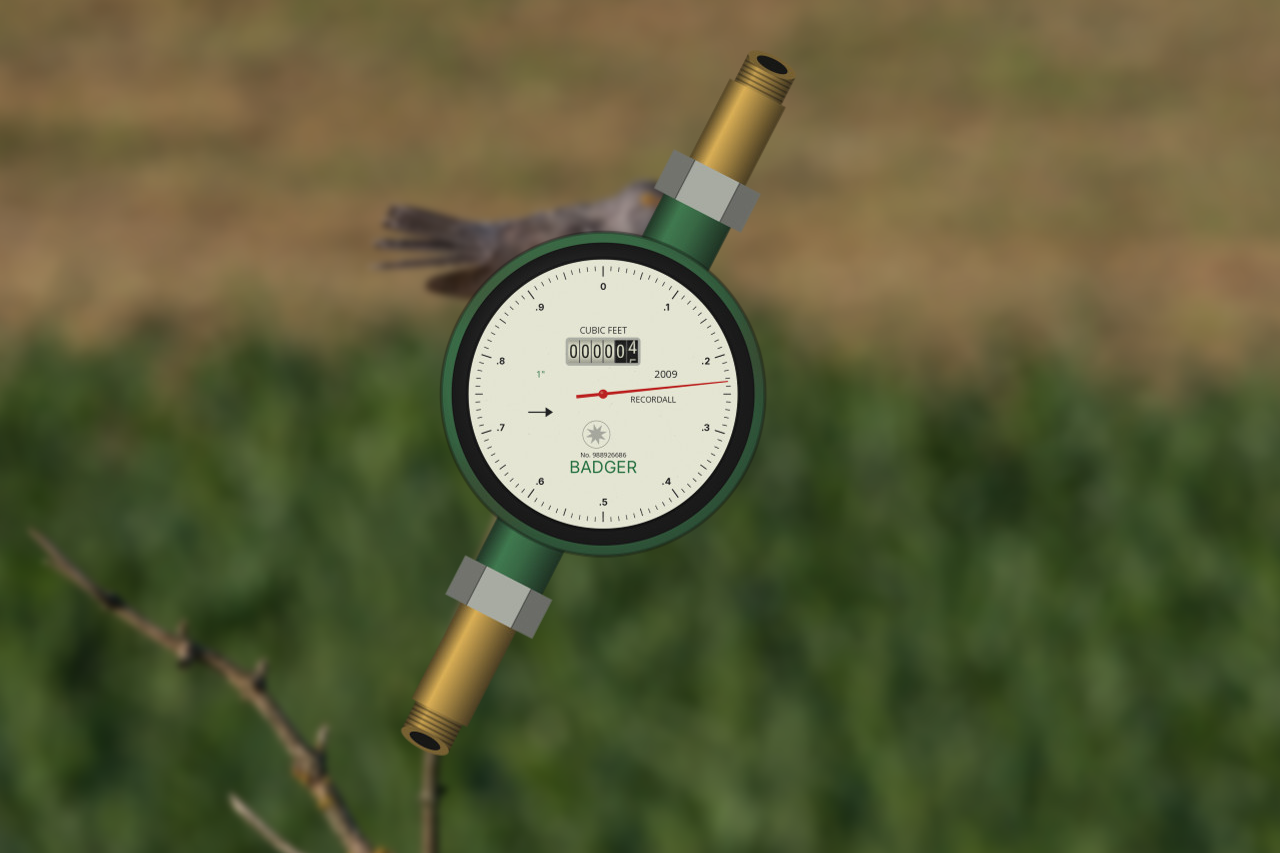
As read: 4.23 (ft³)
